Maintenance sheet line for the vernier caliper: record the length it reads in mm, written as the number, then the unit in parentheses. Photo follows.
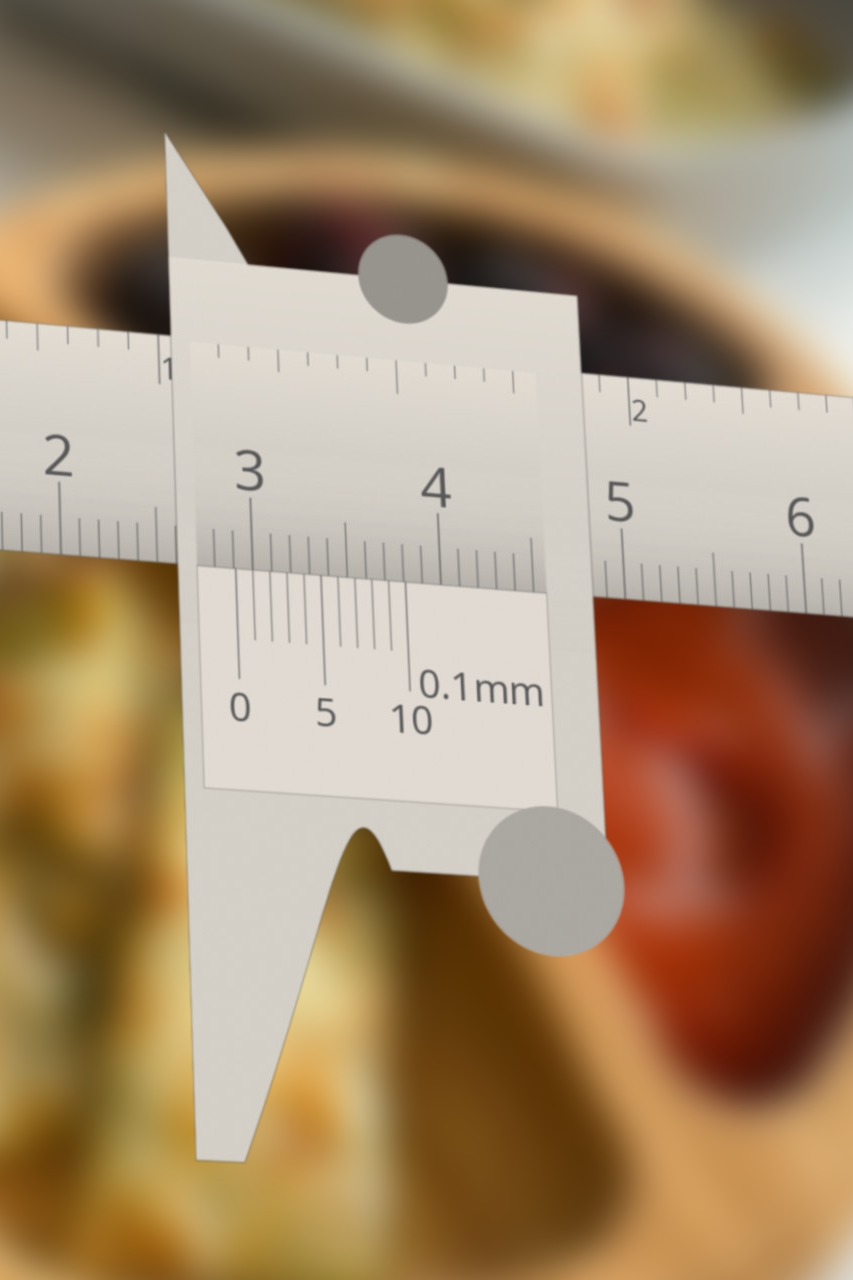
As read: 29.1 (mm)
